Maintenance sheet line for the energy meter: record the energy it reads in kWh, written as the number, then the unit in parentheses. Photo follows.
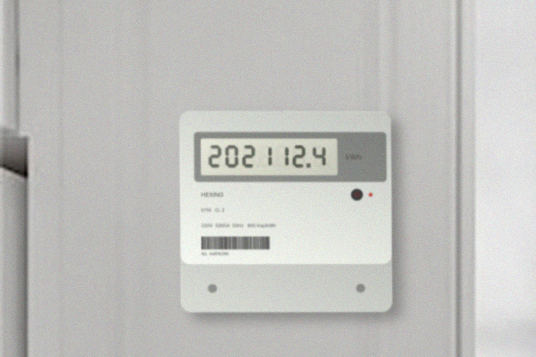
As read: 202112.4 (kWh)
